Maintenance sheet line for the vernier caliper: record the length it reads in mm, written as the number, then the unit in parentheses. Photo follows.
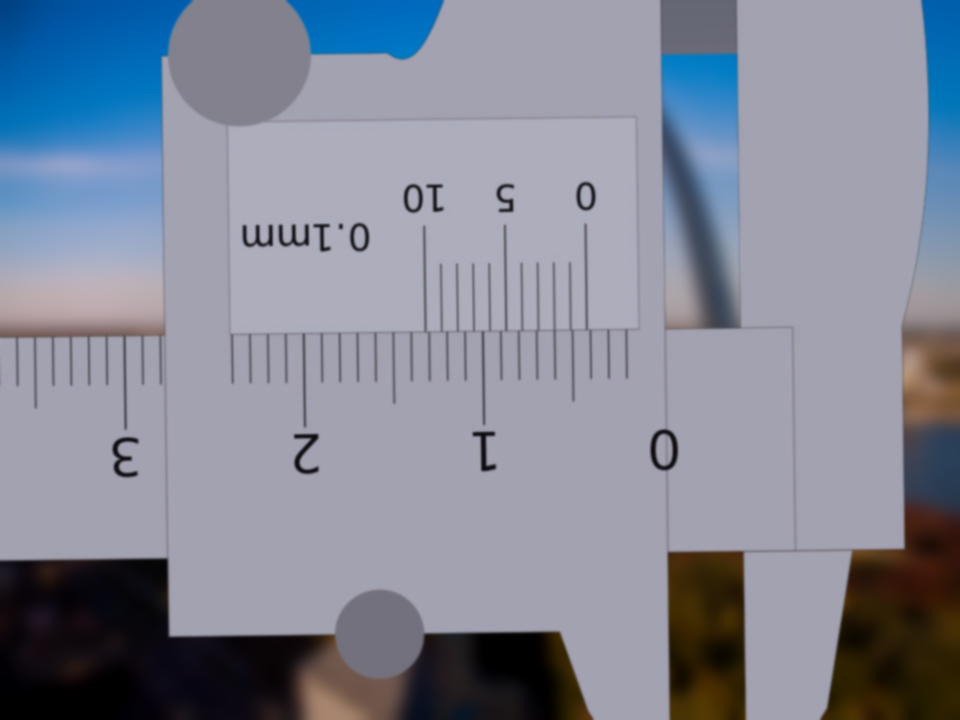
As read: 4.2 (mm)
